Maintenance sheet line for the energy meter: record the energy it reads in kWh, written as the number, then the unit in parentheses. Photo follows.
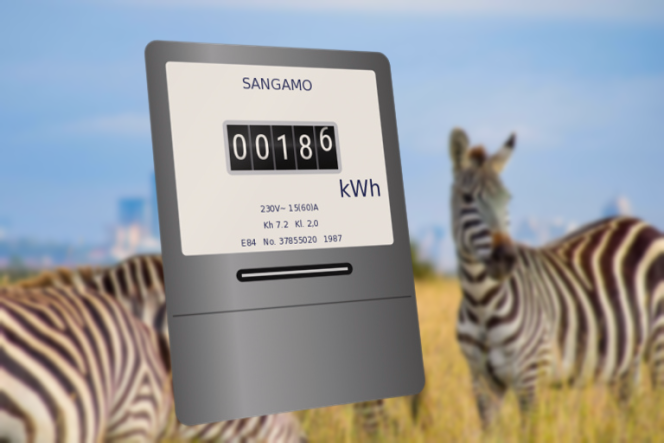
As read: 186 (kWh)
